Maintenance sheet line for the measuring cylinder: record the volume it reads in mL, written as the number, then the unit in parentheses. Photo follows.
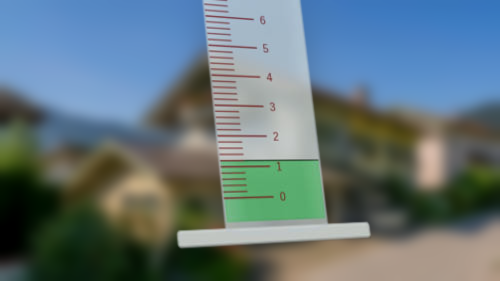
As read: 1.2 (mL)
